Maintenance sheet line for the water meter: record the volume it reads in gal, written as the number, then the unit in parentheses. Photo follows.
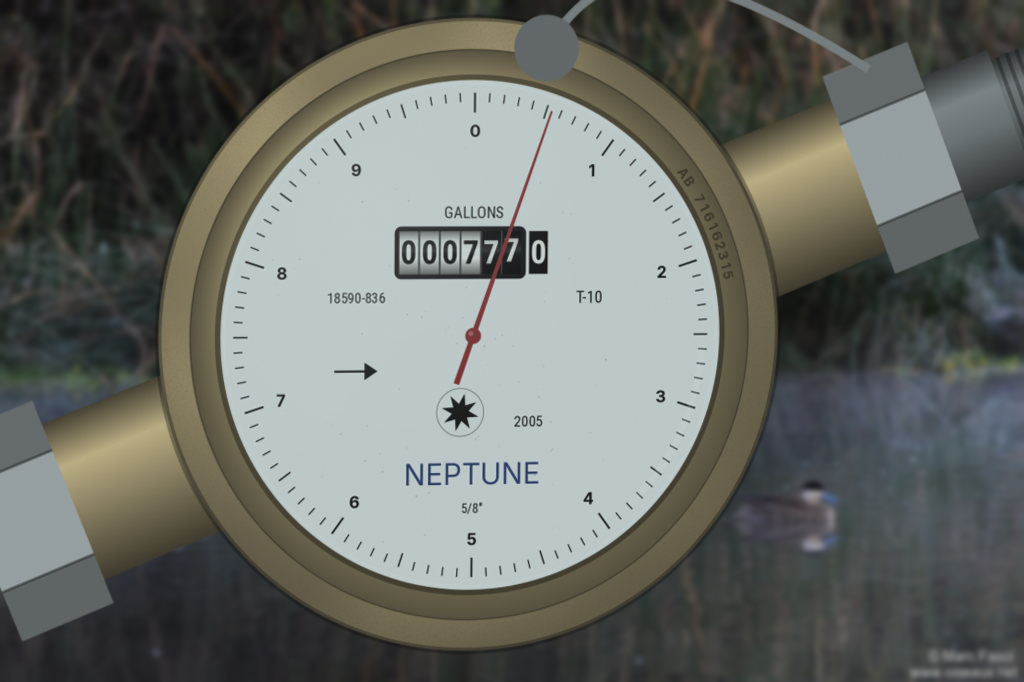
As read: 7770.5 (gal)
